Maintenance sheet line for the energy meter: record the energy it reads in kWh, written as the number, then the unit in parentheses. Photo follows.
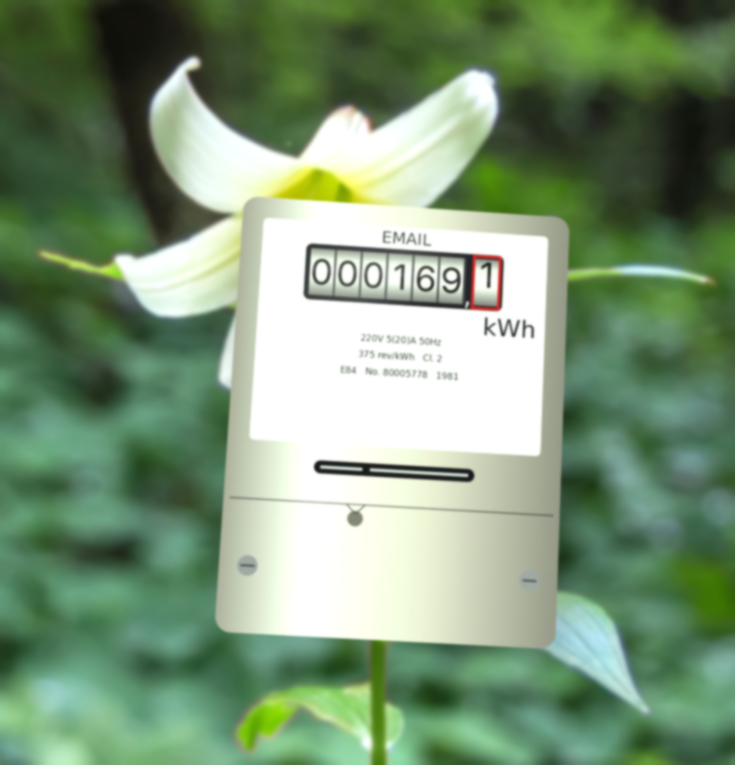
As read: 169.1 (kWh)
